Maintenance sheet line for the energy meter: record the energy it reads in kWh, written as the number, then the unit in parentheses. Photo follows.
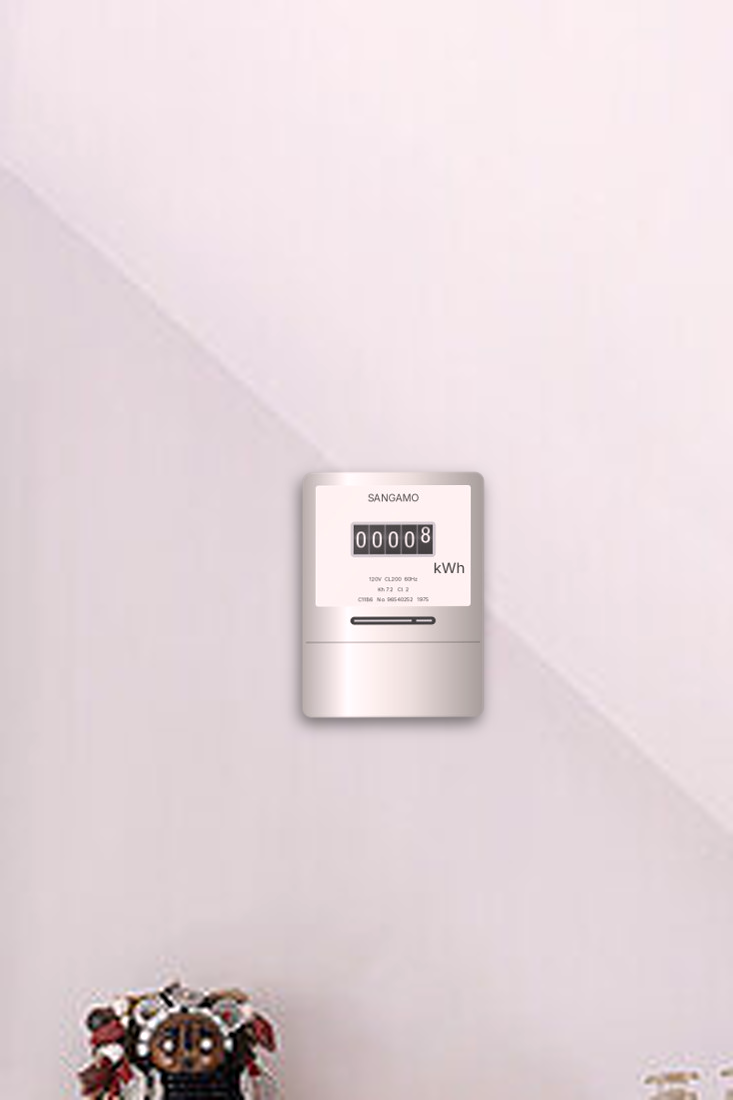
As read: 8 (kWh)
